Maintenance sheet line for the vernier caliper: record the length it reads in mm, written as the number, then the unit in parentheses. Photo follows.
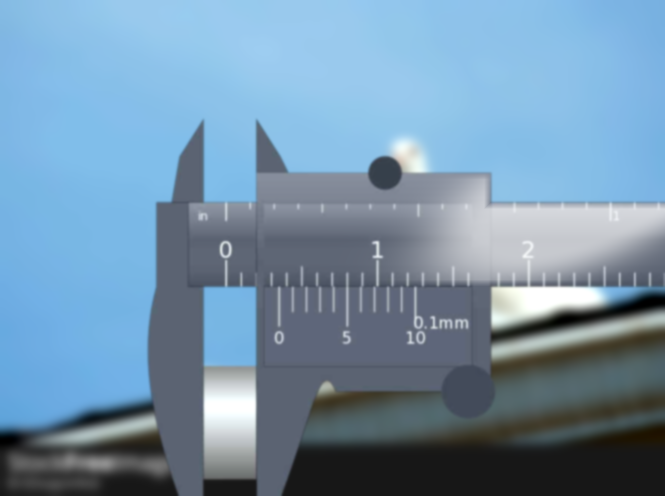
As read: 3.5 (mm)
